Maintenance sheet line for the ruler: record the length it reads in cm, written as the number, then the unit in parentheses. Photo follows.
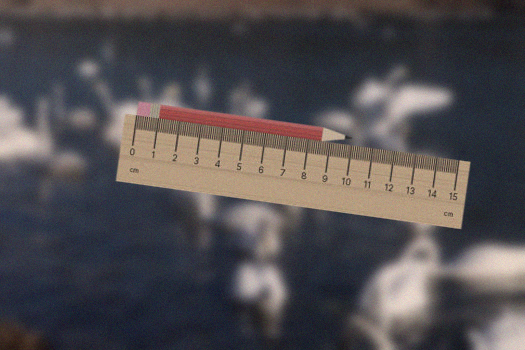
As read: 10 (cm)
